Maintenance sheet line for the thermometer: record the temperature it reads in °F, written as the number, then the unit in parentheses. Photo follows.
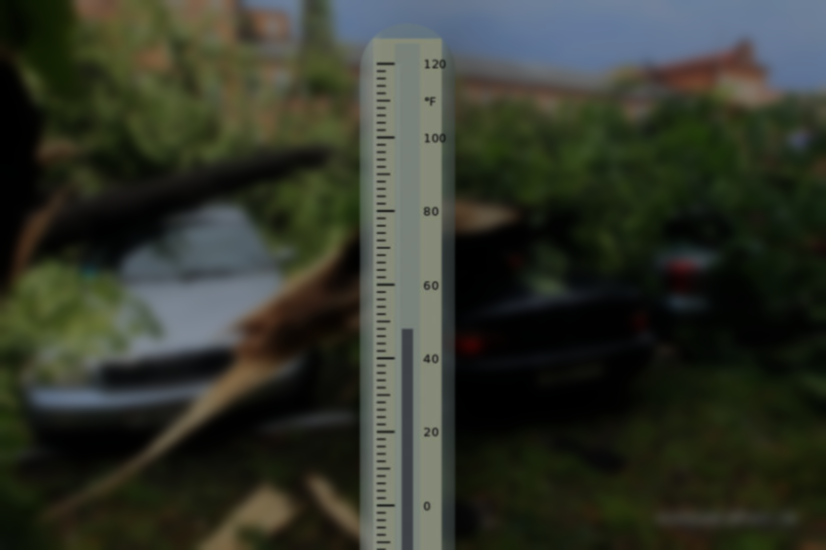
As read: 48 (°F)
